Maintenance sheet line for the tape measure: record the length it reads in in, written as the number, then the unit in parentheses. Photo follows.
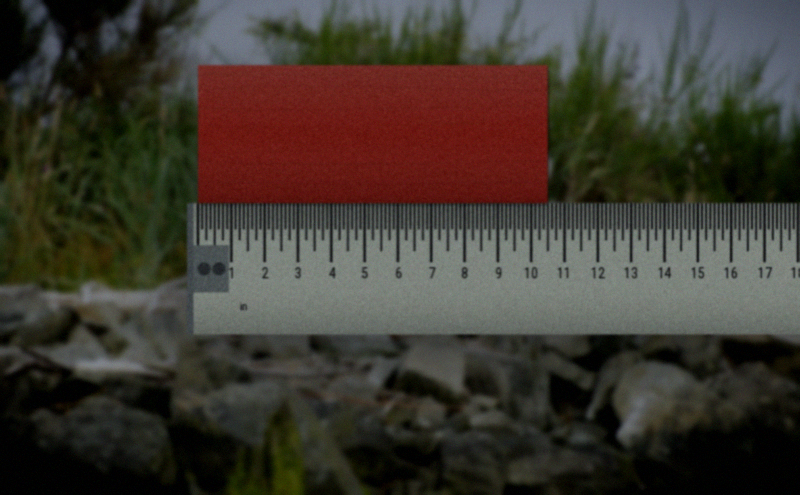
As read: 10.5 (in)
